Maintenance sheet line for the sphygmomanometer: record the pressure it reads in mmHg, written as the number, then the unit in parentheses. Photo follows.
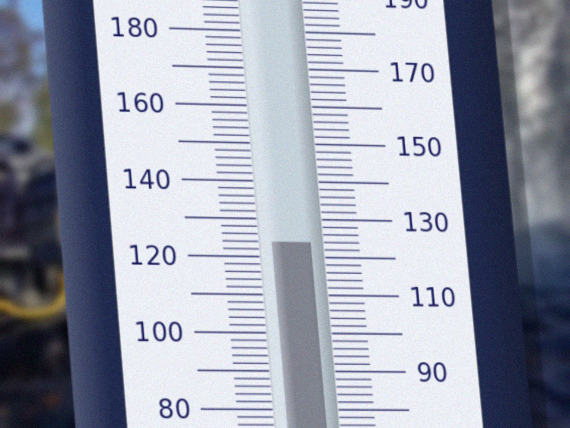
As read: 124 (mmHg)
